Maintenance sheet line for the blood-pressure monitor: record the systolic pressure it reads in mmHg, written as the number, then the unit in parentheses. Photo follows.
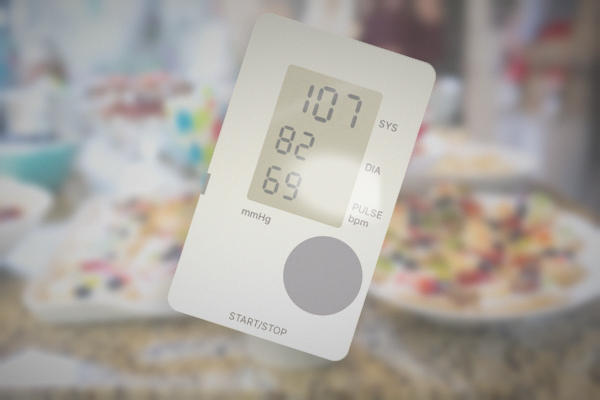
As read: 107 (mmHg)
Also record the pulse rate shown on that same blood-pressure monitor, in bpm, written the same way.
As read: 69 (bpm)
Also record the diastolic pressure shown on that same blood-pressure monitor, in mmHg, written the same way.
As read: 82 (mmHg)
